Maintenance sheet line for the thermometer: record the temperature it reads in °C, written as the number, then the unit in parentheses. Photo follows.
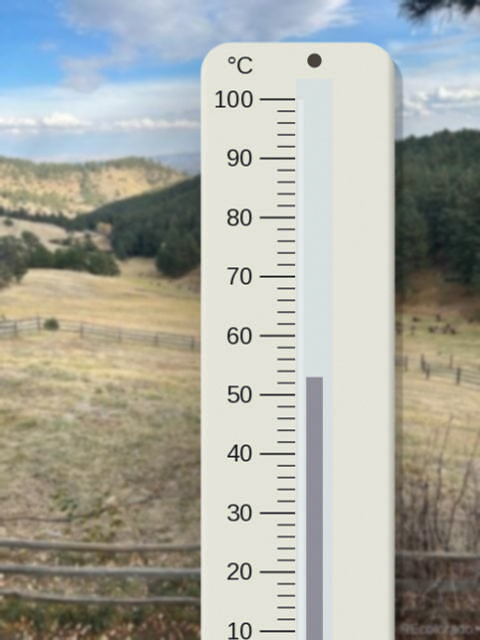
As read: 53 (°C)
